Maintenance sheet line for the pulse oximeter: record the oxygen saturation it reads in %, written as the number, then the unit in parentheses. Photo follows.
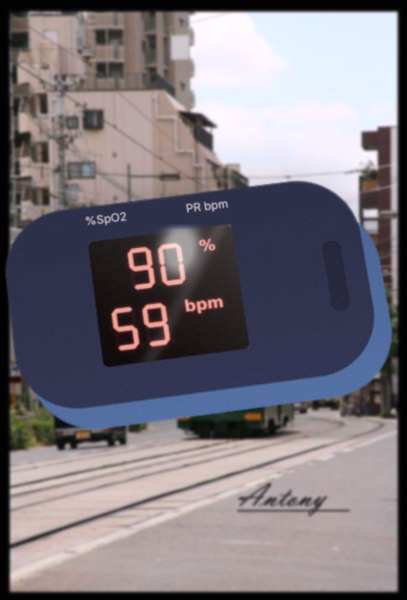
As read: 90 (%)
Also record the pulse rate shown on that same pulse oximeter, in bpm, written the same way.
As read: 59 (bpm)
